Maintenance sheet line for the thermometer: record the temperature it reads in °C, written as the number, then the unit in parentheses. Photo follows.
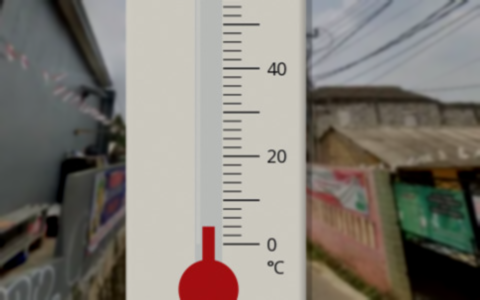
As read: 4 (°C)
